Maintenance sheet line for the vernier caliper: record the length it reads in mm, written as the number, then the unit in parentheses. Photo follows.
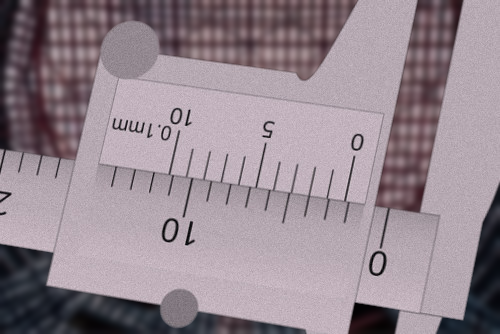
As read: 2.2 (mm)
